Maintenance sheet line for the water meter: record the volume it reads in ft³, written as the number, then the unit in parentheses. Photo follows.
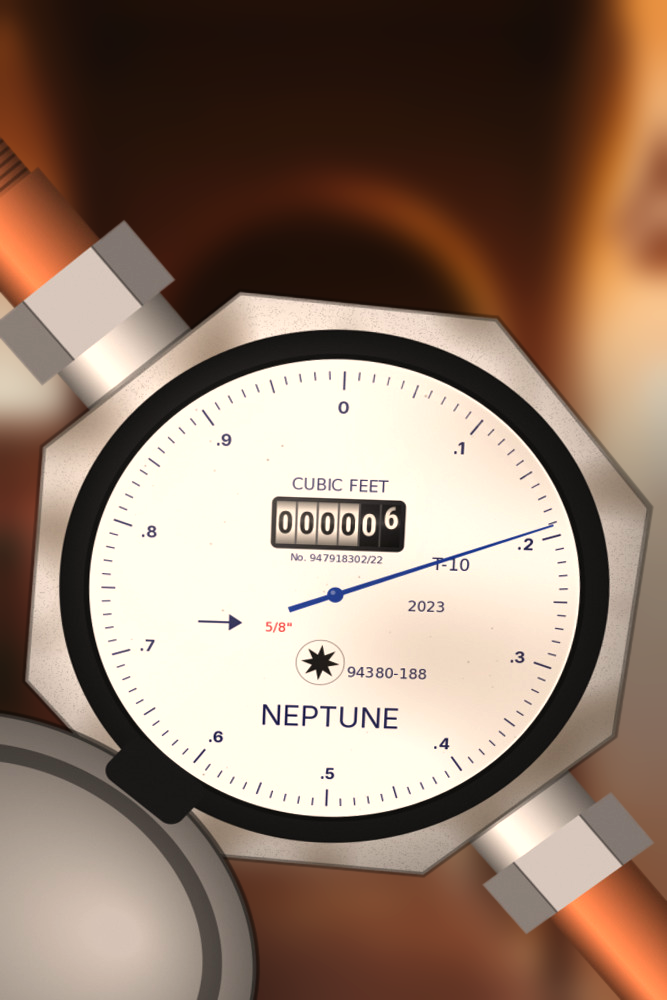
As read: 6.19 (ft³)
